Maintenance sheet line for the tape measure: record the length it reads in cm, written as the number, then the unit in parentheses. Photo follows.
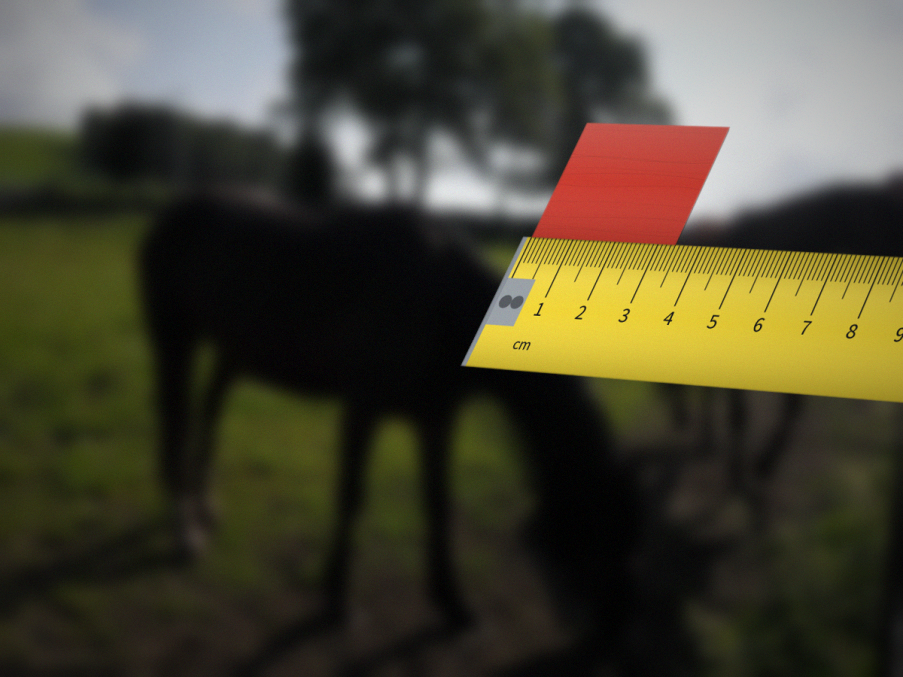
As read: 3.4 (cm)
